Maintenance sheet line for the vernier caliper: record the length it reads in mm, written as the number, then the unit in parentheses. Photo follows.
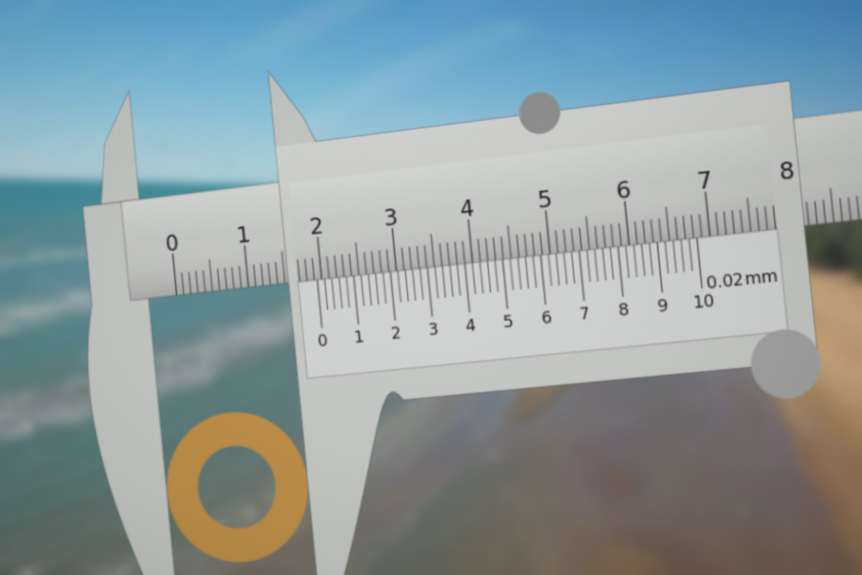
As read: 19.4 (mm)
